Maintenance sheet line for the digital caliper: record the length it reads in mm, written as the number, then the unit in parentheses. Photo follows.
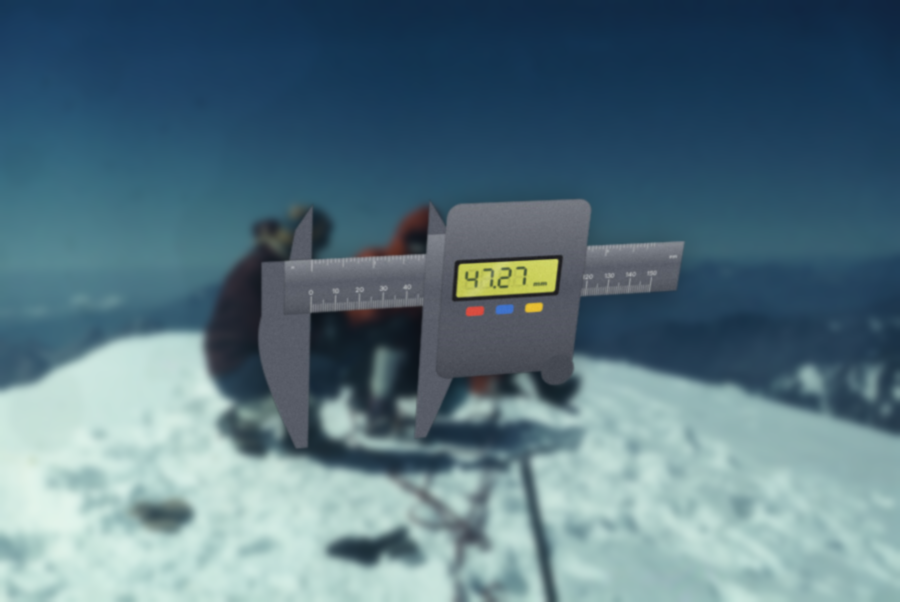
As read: 47.27 (mm)
